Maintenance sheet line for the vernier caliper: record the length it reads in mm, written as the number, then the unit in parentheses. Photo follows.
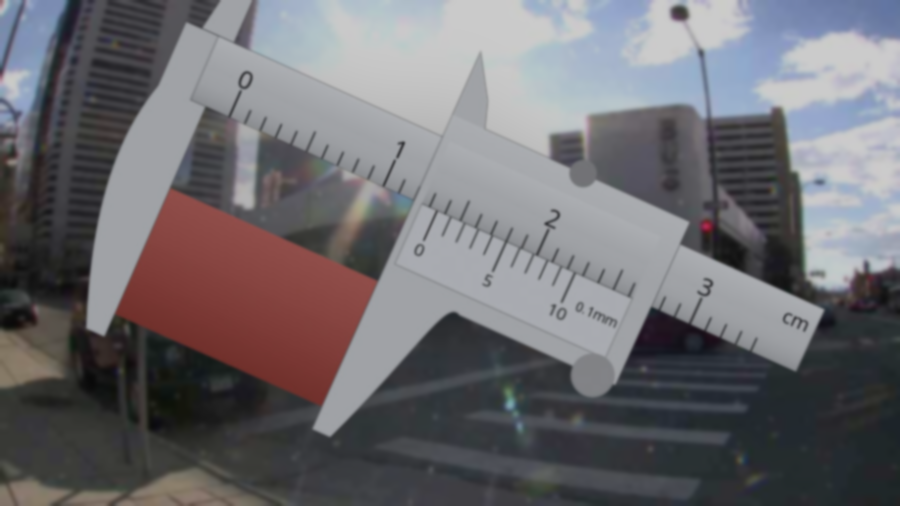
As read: 13.5 (mm)
